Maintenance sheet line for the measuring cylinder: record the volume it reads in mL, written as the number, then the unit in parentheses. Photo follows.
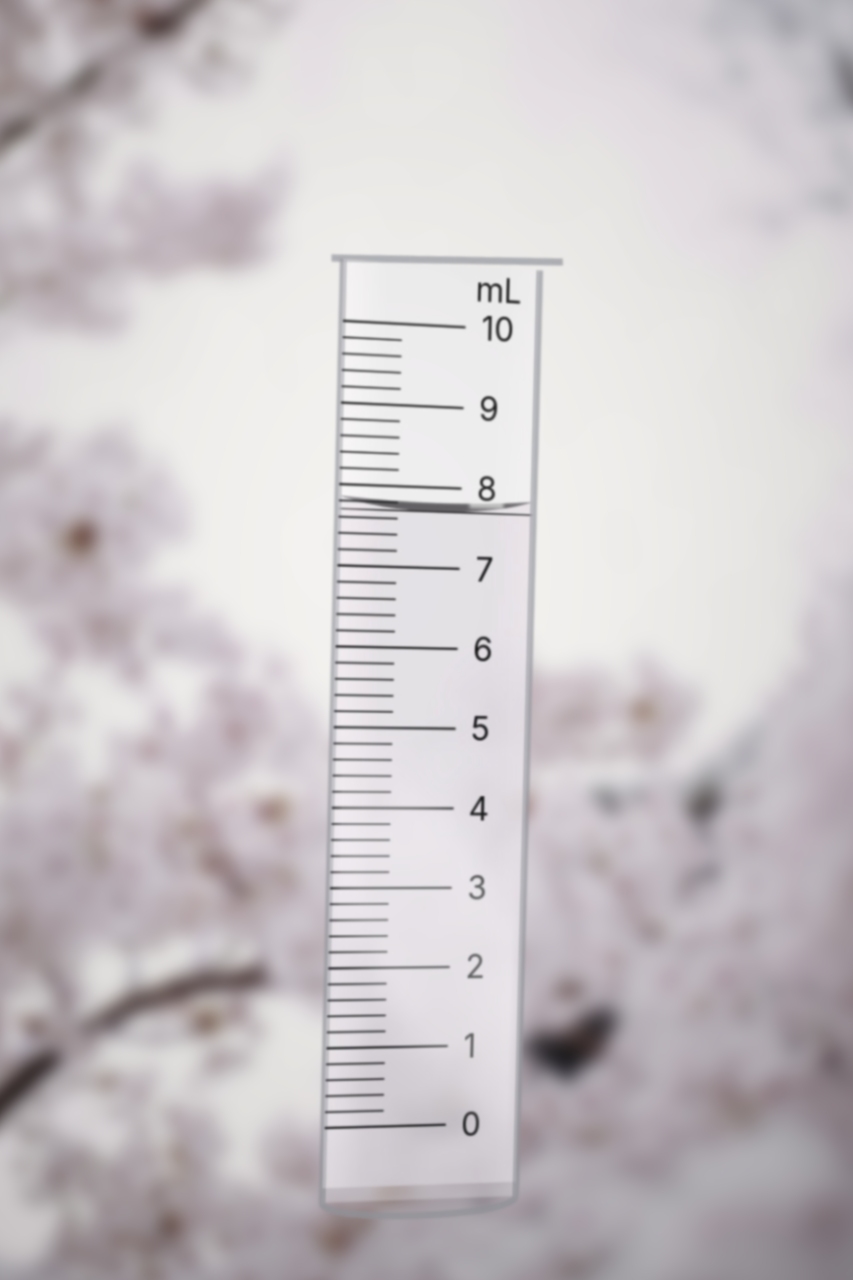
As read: 7.7 (mL)
